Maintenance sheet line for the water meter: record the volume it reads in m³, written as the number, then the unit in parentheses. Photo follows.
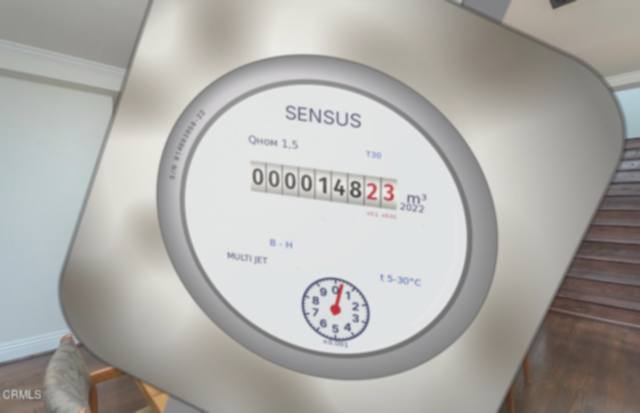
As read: 148.230 (m³)
